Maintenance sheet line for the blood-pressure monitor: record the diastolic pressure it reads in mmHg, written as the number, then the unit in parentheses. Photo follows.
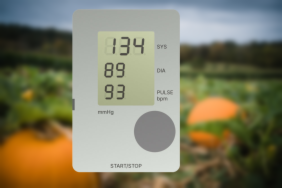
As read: 89 (mmHg)
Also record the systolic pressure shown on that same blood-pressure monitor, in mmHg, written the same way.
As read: 134 (mmHg)
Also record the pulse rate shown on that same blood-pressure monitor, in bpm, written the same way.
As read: 93 (bpm)
